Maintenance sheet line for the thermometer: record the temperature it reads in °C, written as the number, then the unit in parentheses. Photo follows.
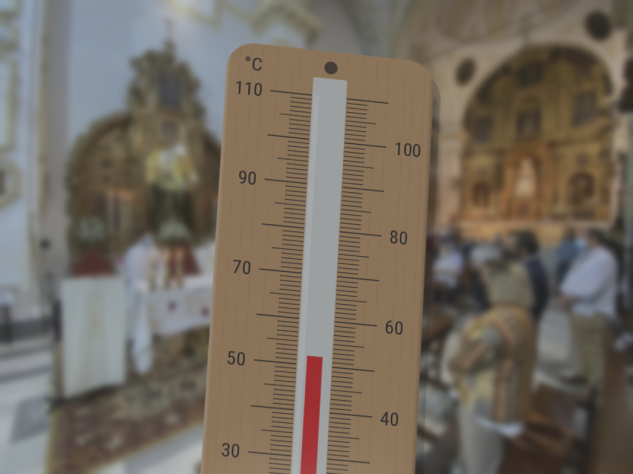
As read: 52 (°C)
